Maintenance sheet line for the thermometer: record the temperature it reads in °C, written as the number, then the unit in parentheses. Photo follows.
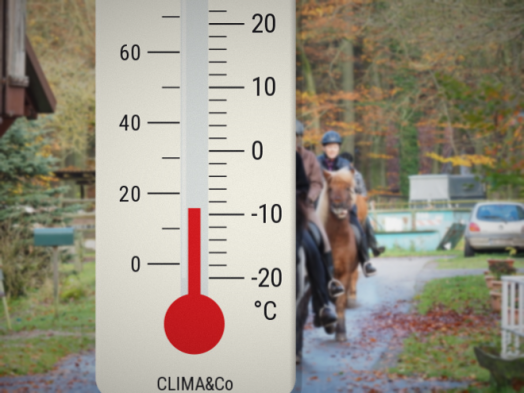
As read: -9 (°C)
